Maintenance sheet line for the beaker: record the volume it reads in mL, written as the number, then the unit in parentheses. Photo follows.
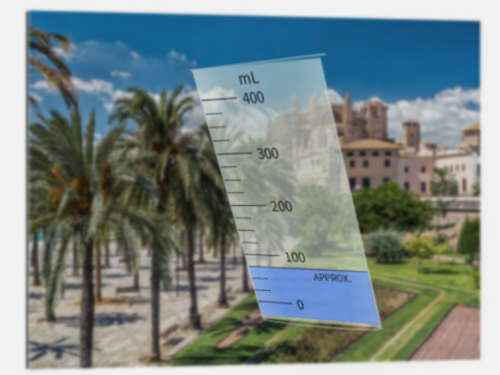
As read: 75 (mL)
